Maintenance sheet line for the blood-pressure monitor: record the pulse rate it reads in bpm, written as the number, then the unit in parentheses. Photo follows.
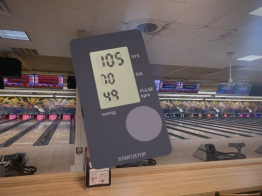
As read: 49 (bpm)
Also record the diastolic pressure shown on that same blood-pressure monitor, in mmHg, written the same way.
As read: 70 (mmHg)
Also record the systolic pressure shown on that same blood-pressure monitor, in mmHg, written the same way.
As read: 105 (mmHg)
